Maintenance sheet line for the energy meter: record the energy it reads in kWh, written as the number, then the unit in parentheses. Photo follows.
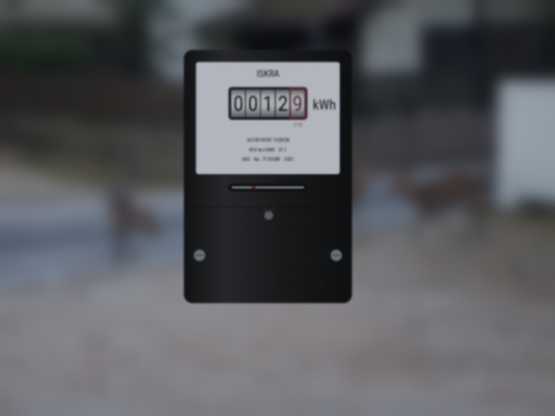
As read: 12.9 (kWh)
